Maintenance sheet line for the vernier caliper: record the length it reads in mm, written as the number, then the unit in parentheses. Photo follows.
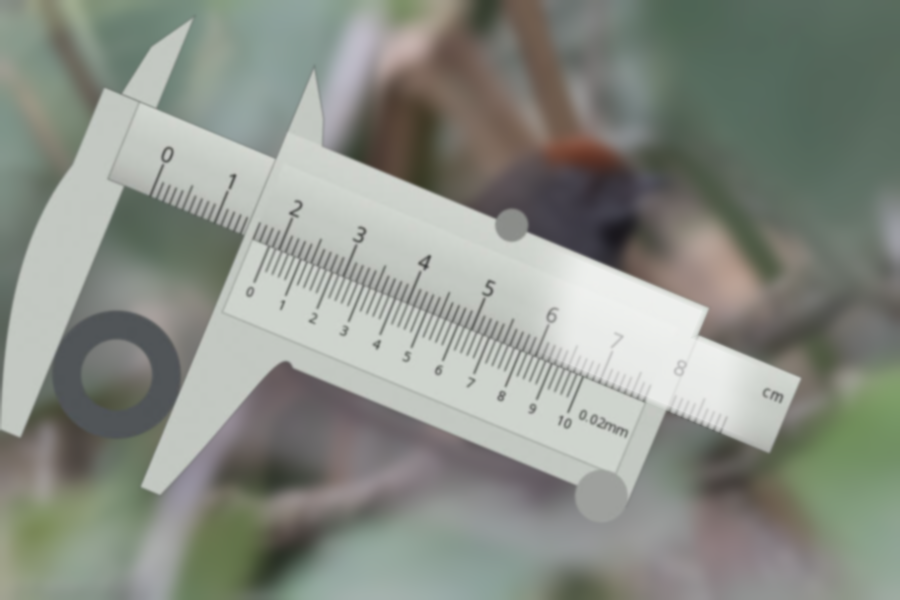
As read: 18.5 (mm)
